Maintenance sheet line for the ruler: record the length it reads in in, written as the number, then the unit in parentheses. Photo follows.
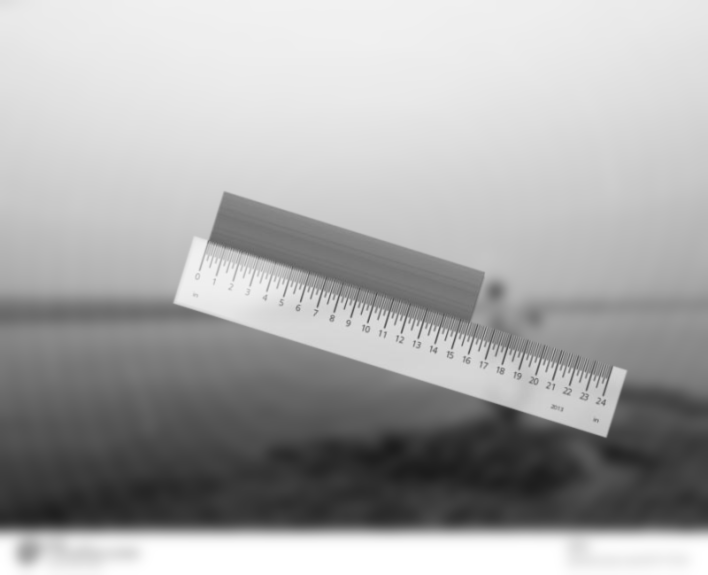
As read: 15.5 (in)
